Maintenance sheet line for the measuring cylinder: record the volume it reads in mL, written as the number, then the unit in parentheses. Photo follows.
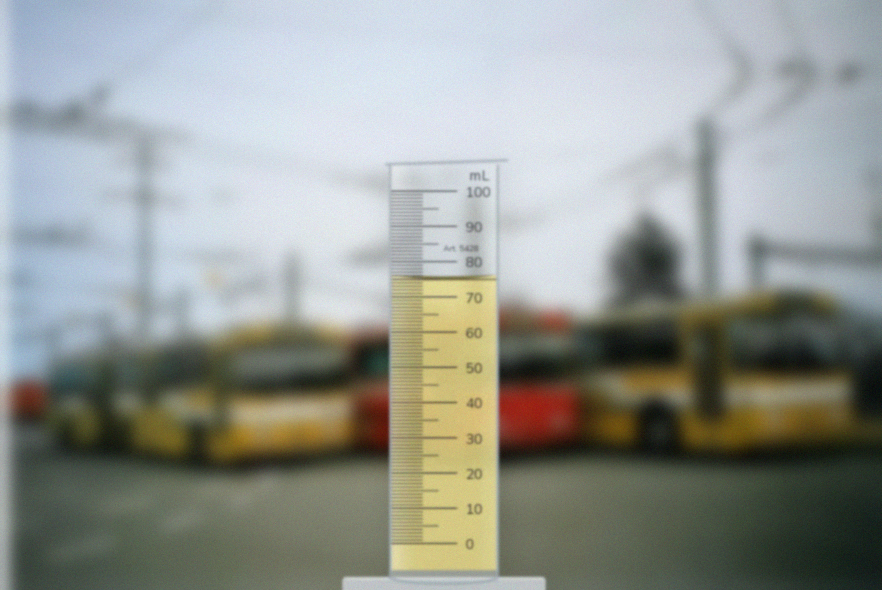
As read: 75 (mL)
